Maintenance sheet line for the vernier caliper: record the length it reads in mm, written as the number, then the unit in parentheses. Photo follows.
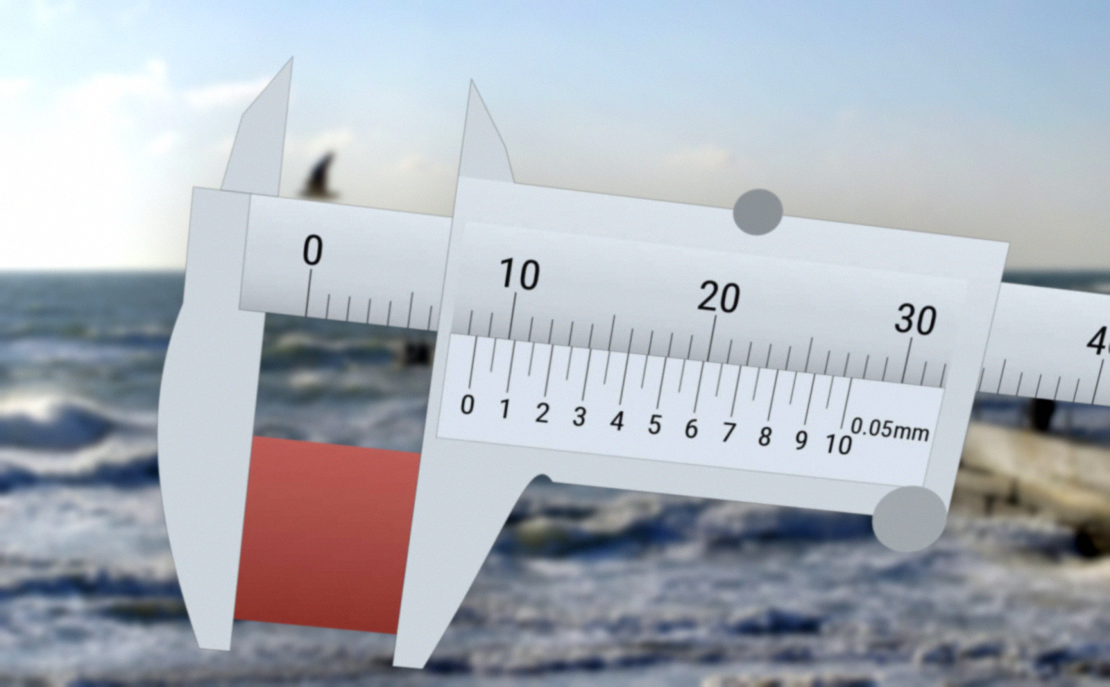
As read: 8.4 (mm)
